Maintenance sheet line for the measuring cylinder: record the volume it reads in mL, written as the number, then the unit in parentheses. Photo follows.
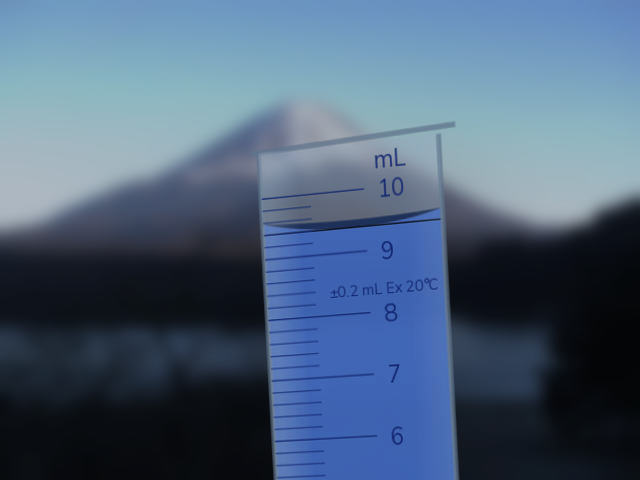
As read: 9.4 (mL)
